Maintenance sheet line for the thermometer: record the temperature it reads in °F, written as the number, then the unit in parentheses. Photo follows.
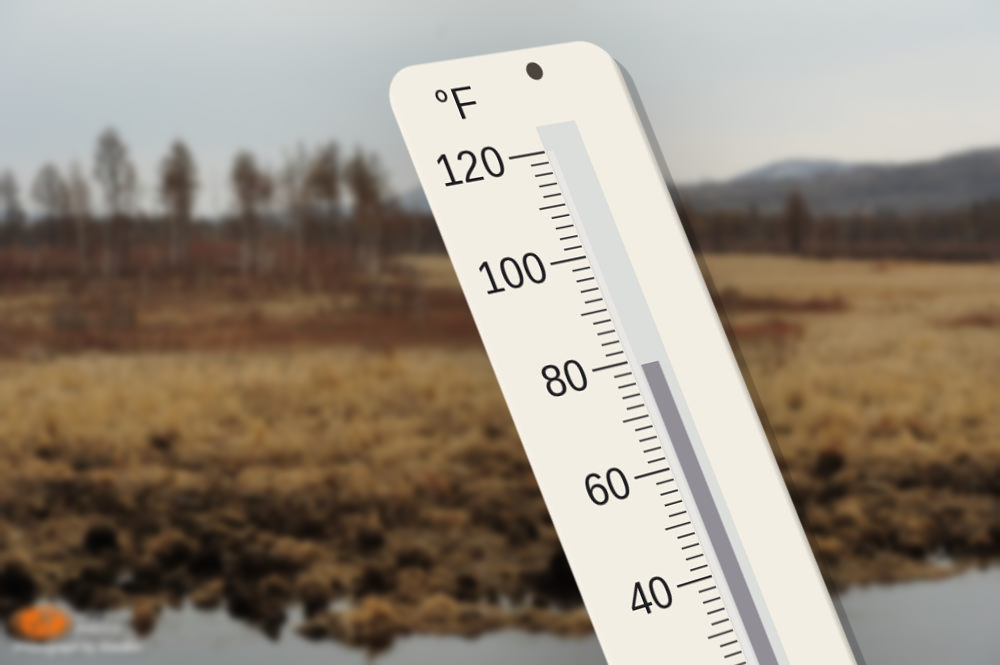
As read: 79 (°F)
